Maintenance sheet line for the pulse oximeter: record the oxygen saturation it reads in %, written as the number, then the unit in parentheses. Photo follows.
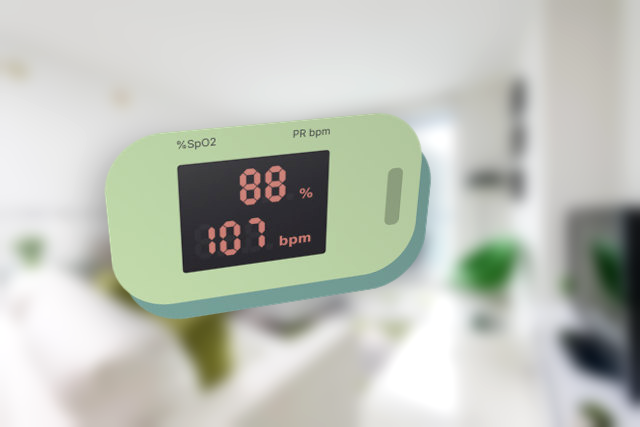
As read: 88 (%)
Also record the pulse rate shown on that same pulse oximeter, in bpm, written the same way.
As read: 107 (bpm)
